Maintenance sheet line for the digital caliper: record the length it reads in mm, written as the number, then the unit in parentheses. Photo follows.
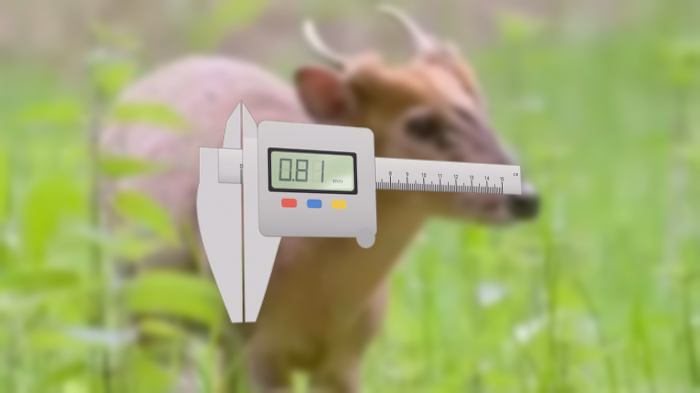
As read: 0.81 (mm)
